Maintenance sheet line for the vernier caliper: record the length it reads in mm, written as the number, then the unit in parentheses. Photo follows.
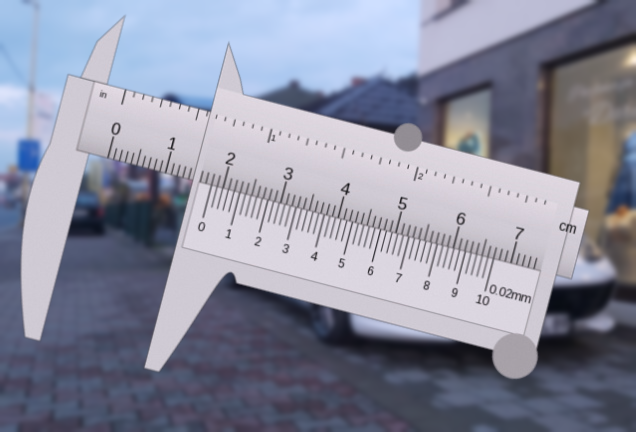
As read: 18.0 (mm)
